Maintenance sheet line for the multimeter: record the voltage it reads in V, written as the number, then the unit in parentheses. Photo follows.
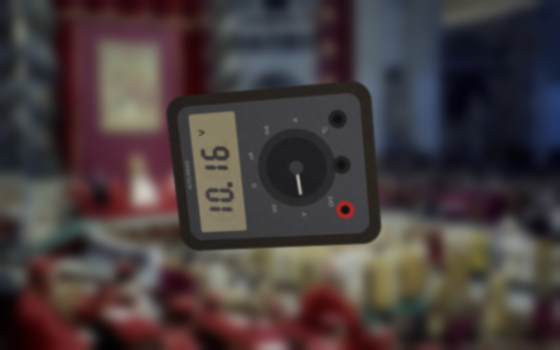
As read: 10.16 (V)
